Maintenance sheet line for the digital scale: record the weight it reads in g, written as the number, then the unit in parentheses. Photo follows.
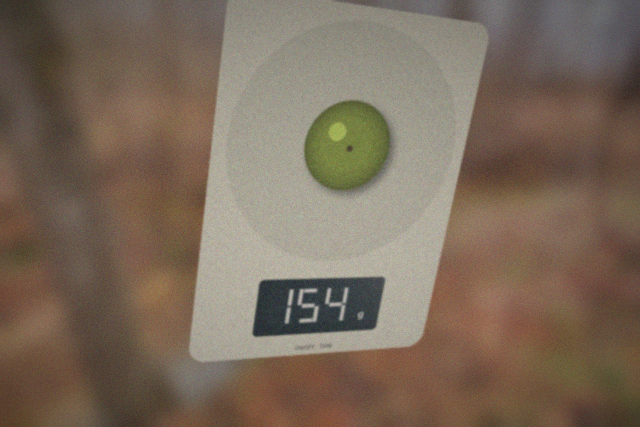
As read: 154 (g)
